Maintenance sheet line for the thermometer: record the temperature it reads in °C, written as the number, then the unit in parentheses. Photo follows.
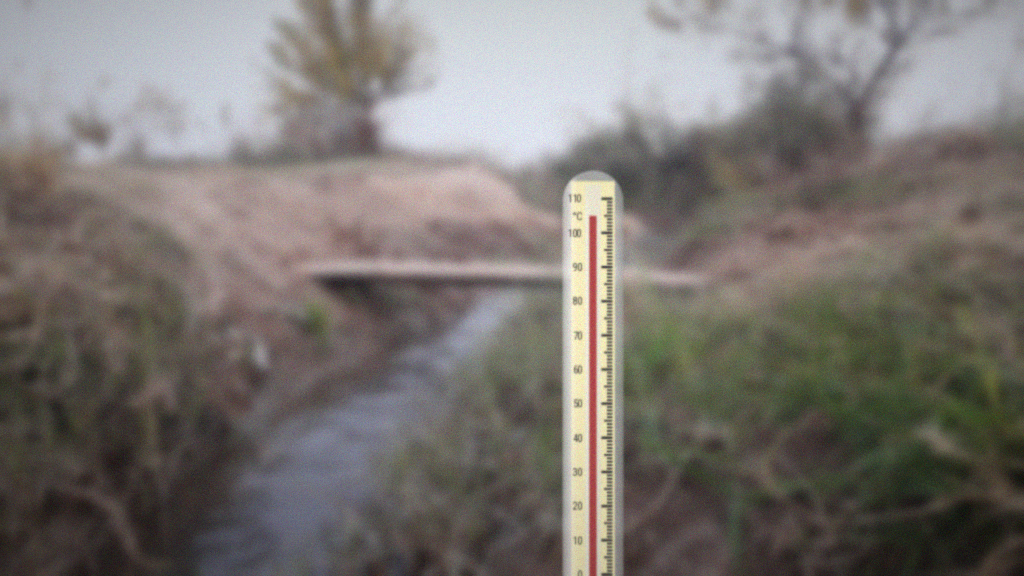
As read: 105 (°C)
